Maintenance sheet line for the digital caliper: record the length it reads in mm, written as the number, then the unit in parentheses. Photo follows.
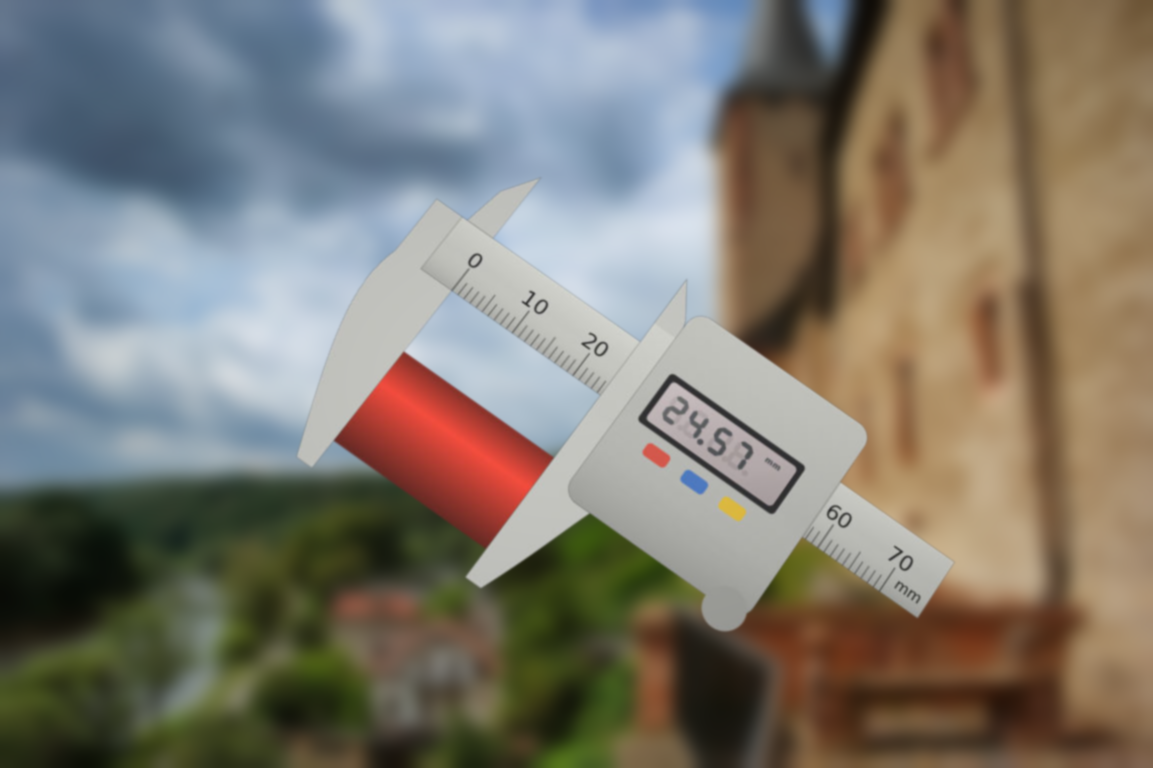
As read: 24.57 (mm)
